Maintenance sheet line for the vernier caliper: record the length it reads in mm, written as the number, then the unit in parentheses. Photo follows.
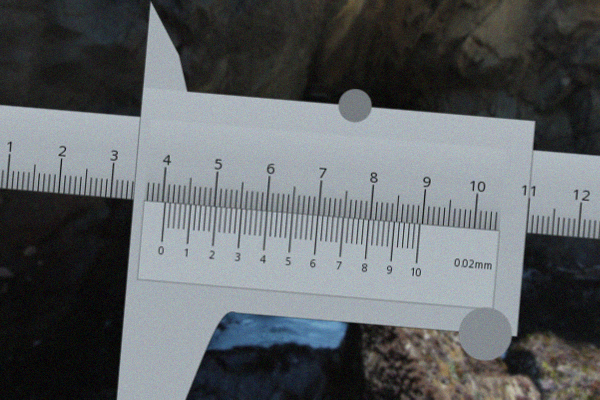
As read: 40.5 (mm)
